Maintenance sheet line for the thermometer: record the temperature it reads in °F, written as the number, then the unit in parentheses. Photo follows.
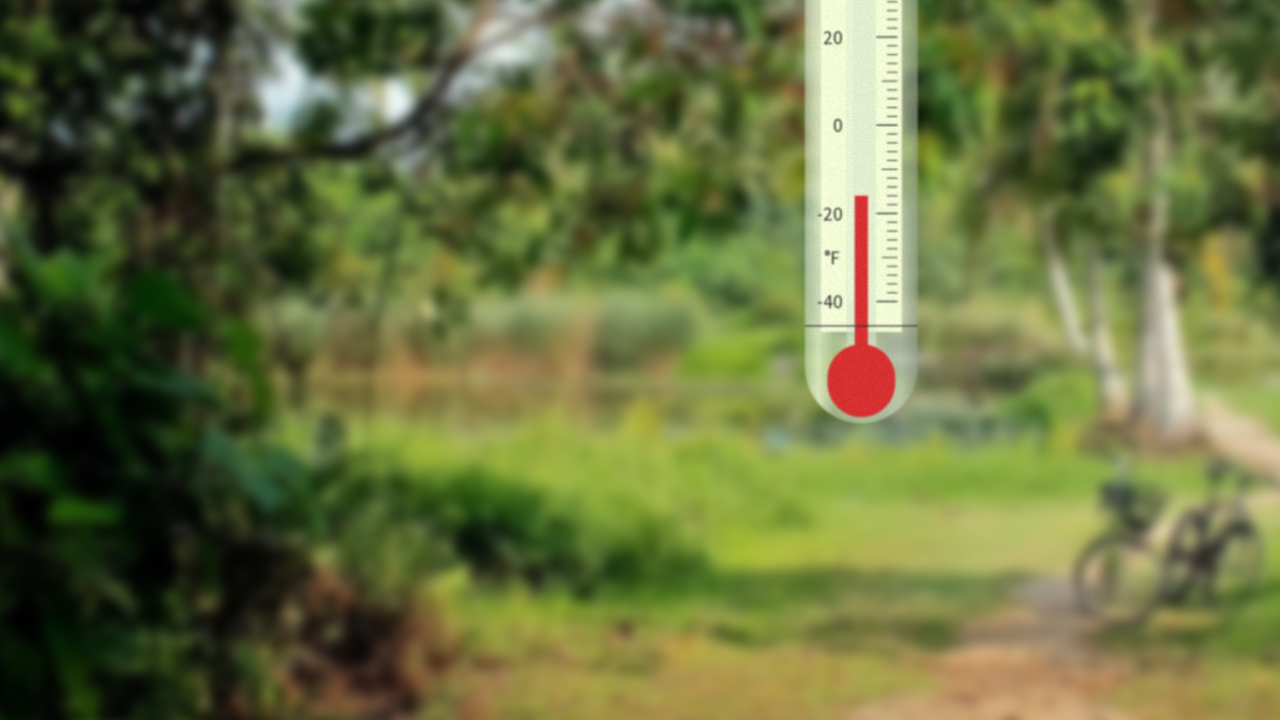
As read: -16 (°F)
